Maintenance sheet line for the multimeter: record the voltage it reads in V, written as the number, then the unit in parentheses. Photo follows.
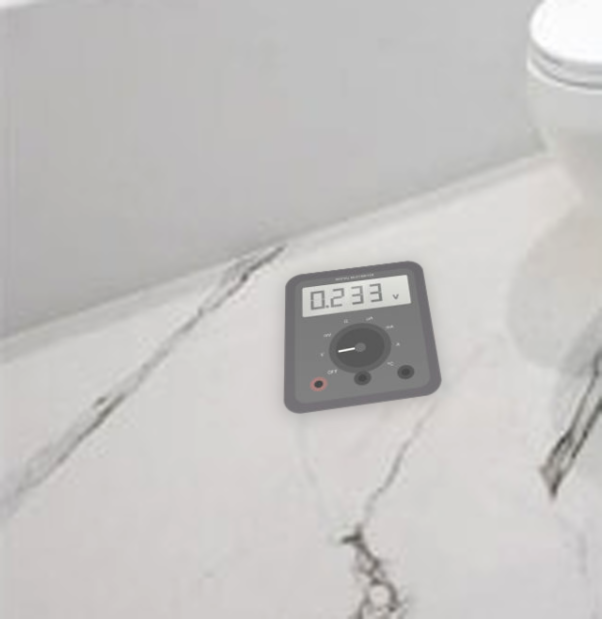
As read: 0.233 (V)
